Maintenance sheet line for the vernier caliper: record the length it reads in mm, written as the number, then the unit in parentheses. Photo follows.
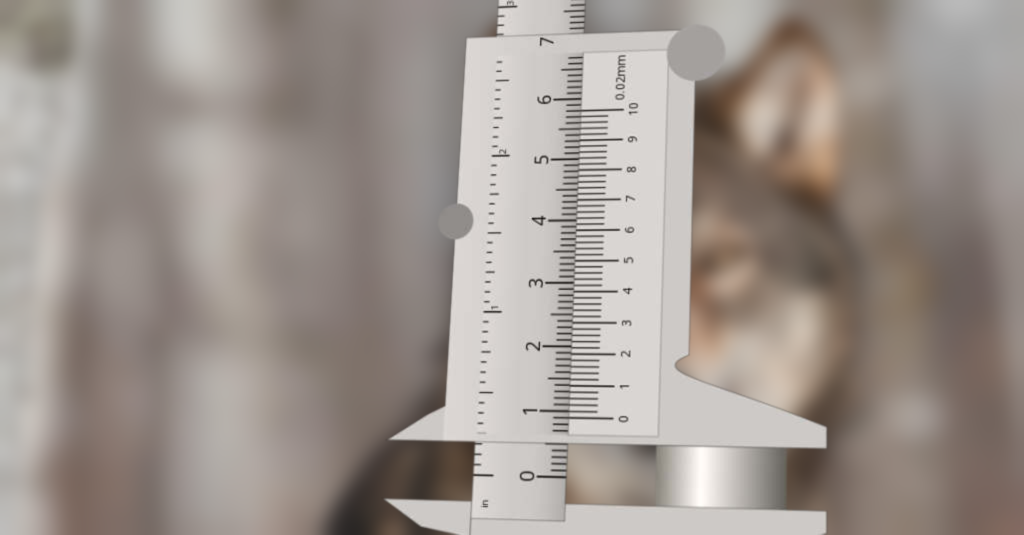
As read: 9.0 (mm)
